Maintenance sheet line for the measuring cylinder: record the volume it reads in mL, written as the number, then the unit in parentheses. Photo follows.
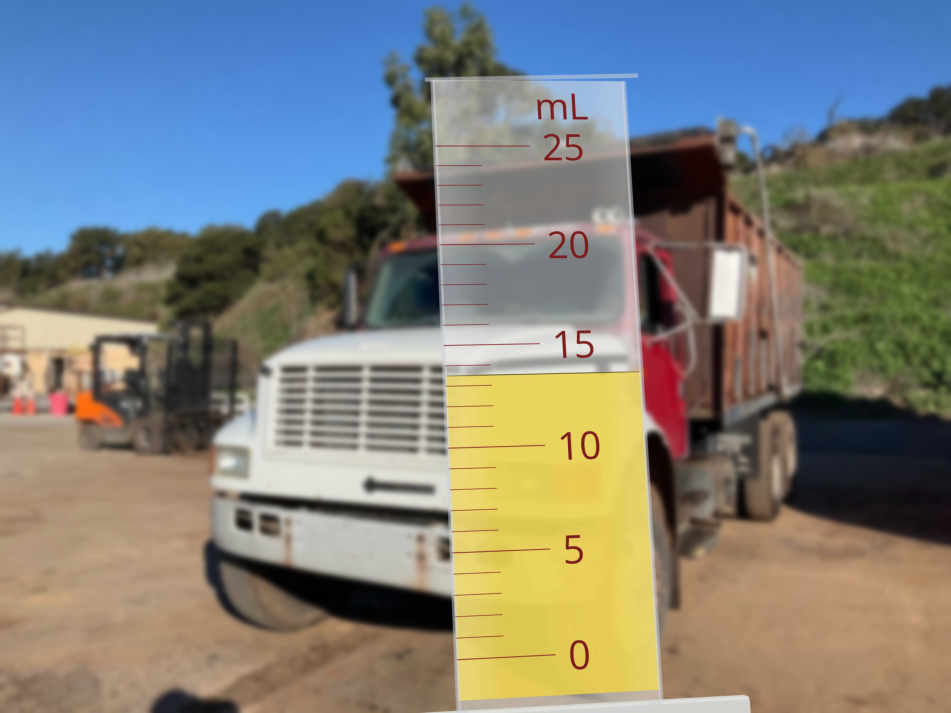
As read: 13.5 (mL)
